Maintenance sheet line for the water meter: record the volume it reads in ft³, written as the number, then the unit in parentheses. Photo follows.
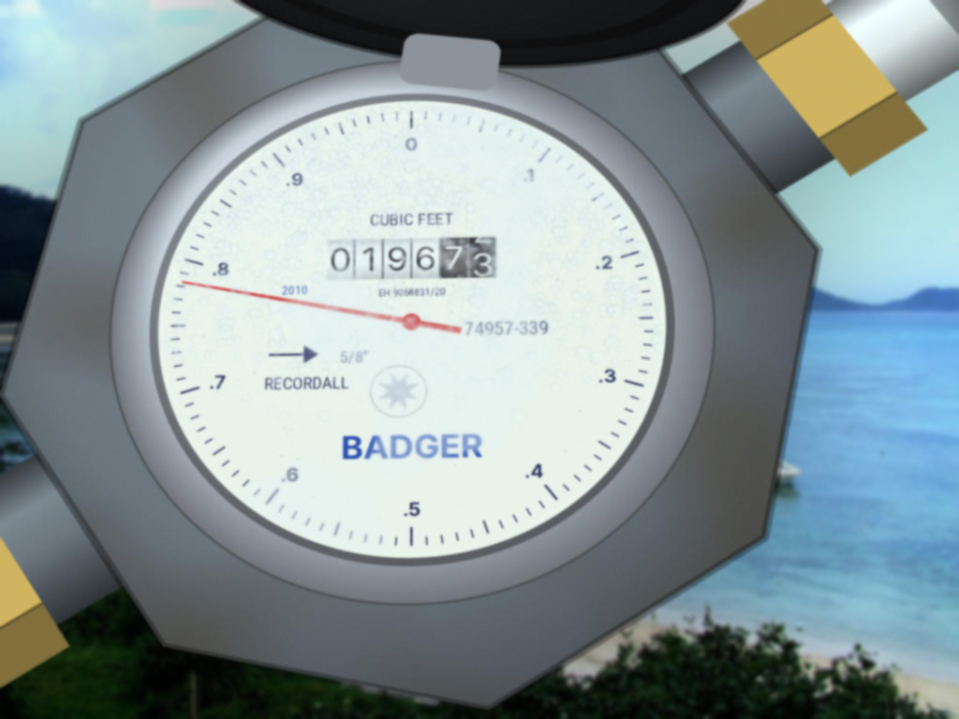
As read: 19672.78 (ft³)
